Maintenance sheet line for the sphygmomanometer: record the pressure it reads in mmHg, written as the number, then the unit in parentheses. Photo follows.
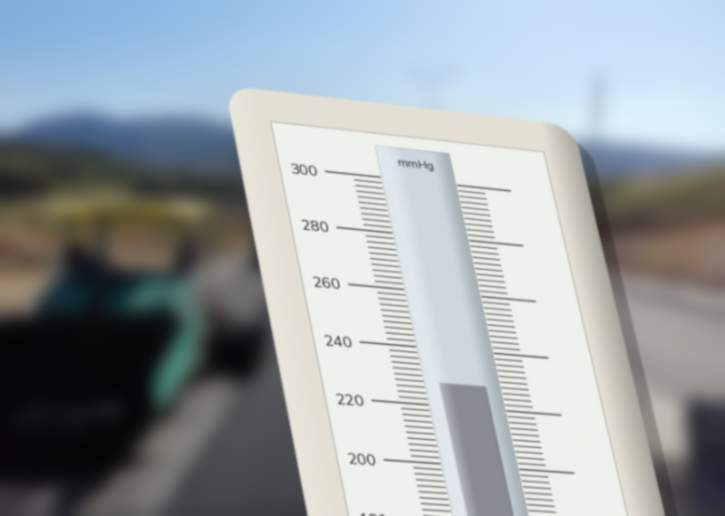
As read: 228 (mmHg)
